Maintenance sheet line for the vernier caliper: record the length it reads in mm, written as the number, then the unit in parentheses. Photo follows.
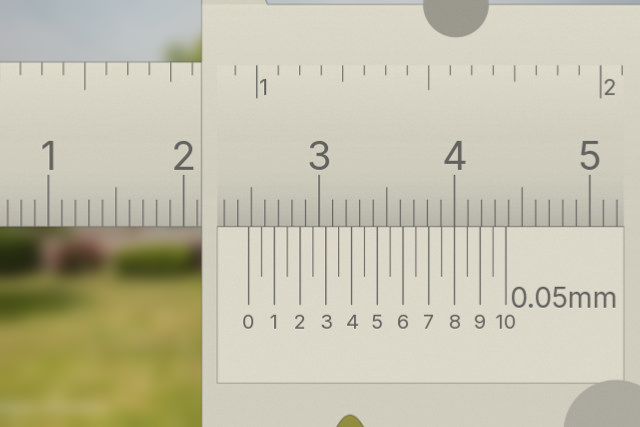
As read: 24.8 (mm)
